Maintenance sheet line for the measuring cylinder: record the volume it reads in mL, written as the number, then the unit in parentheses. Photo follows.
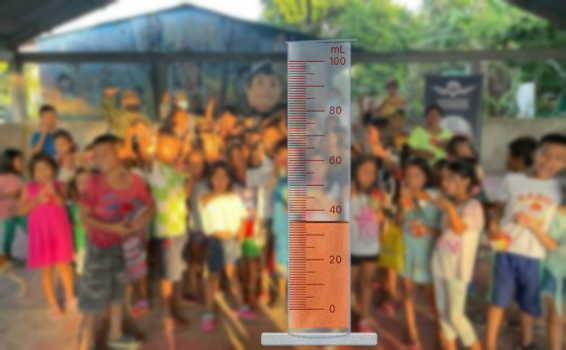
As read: 35 (mL)
